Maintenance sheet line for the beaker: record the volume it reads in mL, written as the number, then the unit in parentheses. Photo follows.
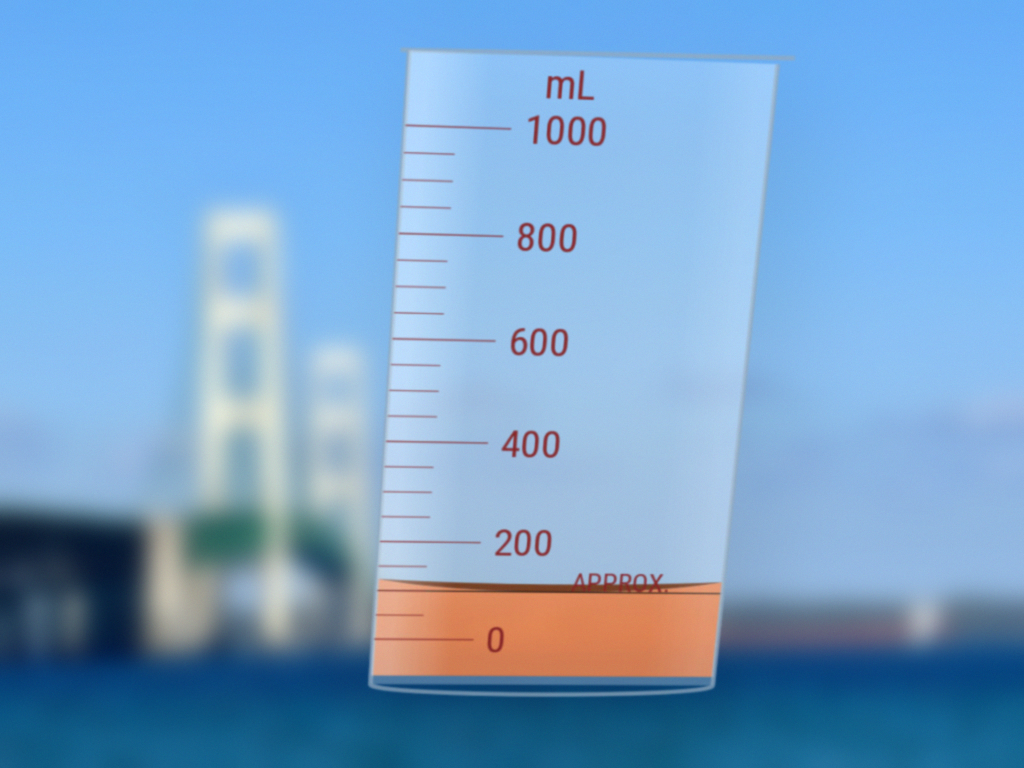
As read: 100 (mL)
